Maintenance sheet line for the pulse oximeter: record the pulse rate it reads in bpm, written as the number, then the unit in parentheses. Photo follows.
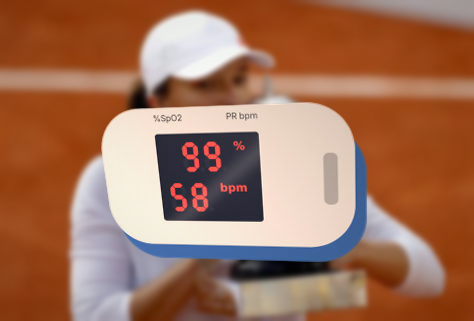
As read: 58 (bpm)
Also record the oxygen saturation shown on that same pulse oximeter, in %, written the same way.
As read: 99 (%)
